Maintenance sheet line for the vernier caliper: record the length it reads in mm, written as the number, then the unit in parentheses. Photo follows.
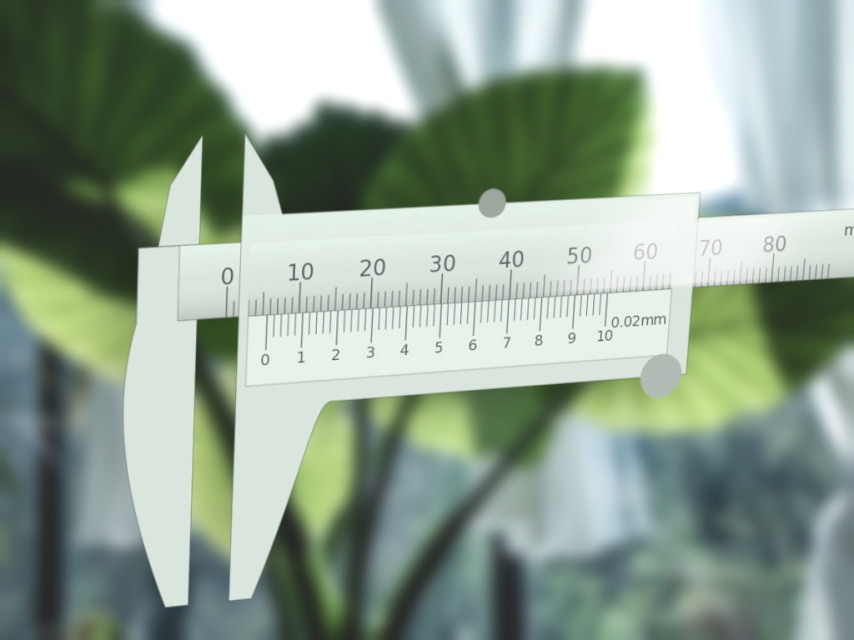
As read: 5.6 (mm)
